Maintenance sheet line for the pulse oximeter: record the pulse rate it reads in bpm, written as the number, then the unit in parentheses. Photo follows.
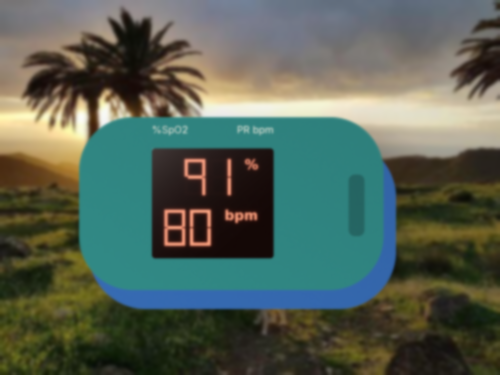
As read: 80 (bpm)
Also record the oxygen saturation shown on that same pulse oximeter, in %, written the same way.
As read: 91 (%)
